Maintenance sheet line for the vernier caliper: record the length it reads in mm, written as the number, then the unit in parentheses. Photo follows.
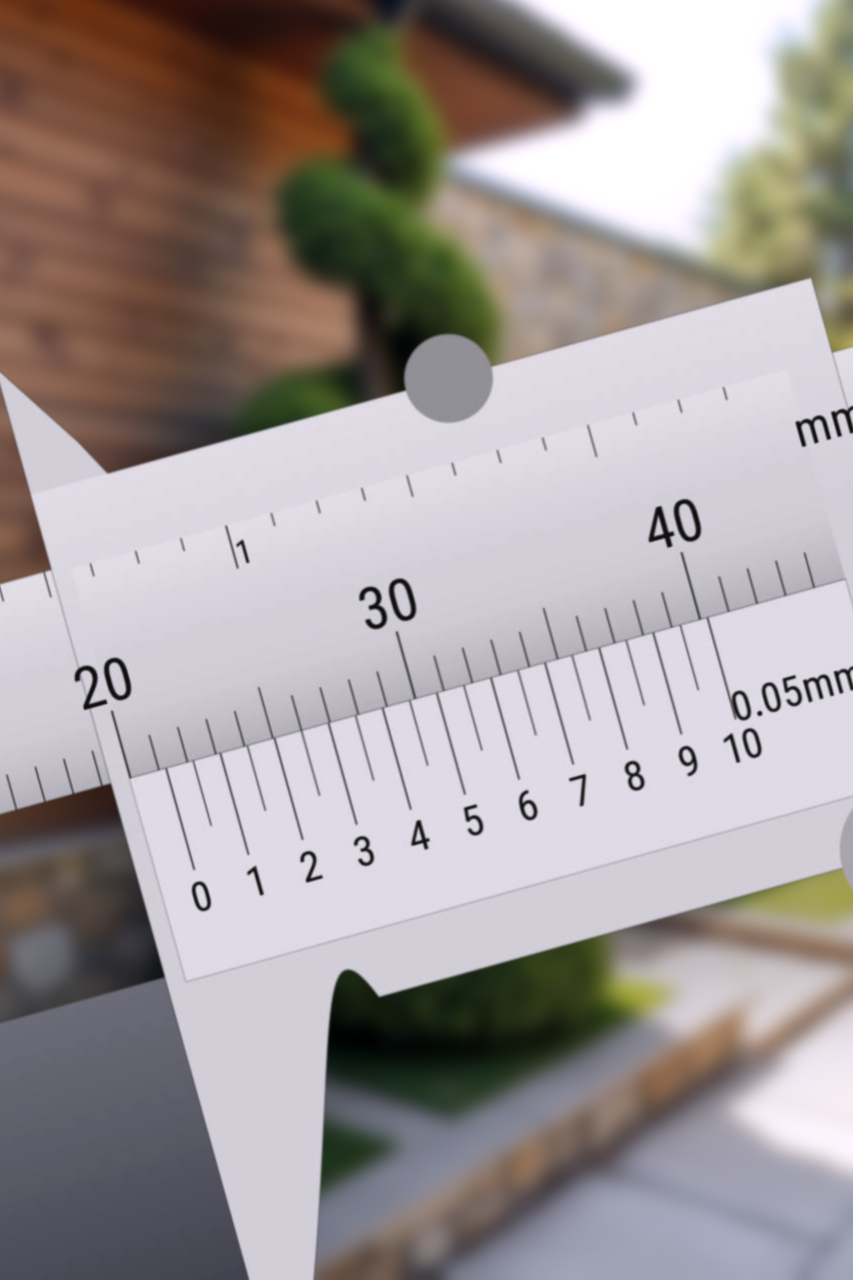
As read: 21.25 (mm)
